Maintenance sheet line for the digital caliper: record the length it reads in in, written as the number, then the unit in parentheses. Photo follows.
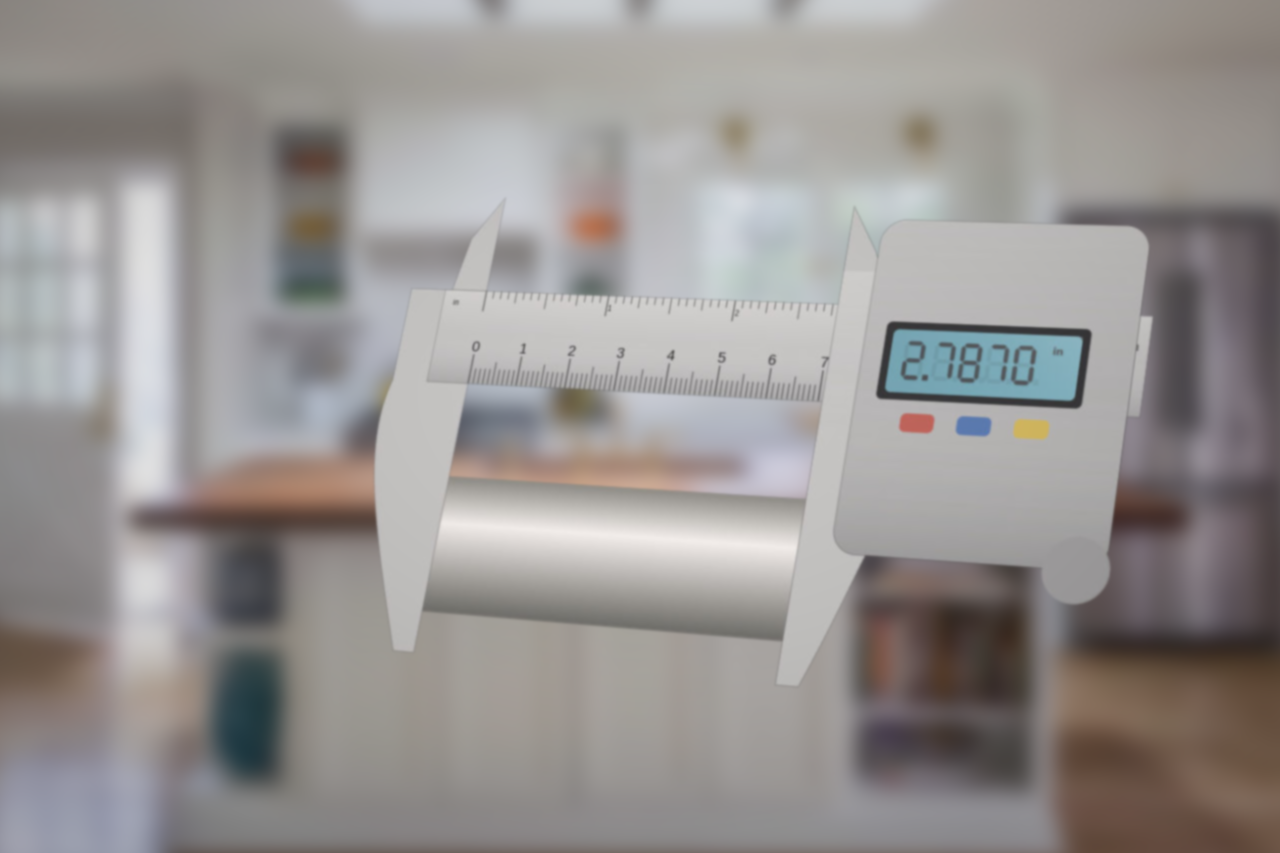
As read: 2.7870 (in)
